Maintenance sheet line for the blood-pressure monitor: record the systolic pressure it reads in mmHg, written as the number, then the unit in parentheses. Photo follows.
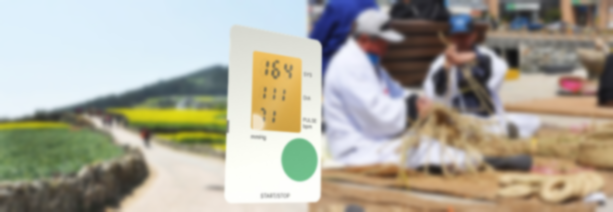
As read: 164 (mmHg)
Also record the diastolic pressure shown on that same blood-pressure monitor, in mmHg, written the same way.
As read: 111 (mmHg)
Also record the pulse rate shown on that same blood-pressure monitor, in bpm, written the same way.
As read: 71 (bpm)
